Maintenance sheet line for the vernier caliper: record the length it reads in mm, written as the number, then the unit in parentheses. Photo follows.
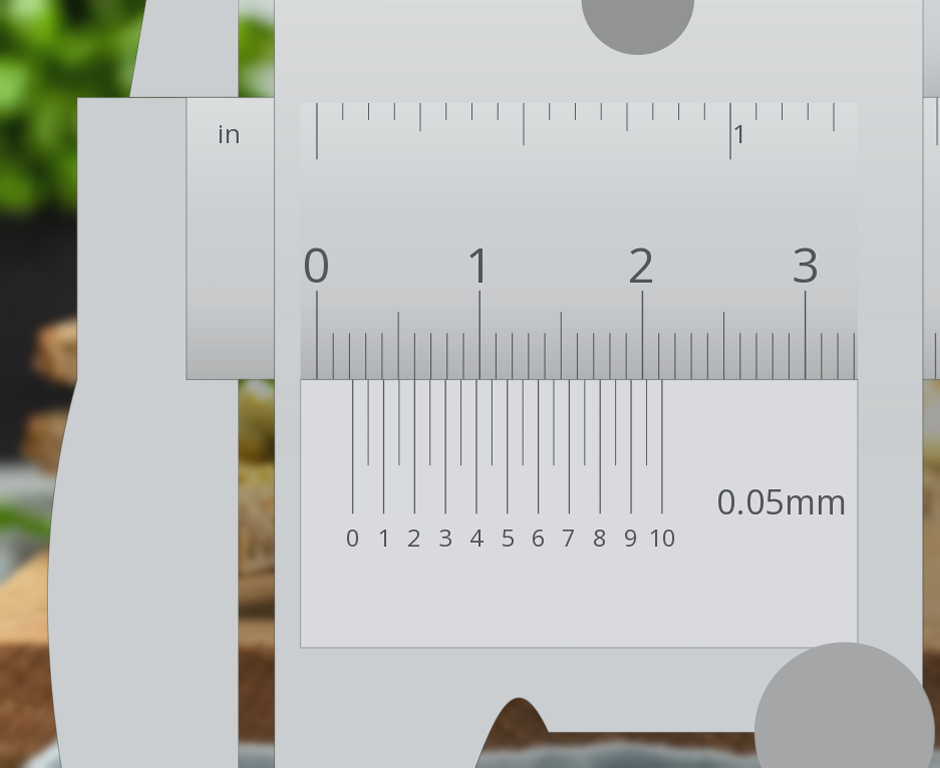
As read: 2.2 (mm)
